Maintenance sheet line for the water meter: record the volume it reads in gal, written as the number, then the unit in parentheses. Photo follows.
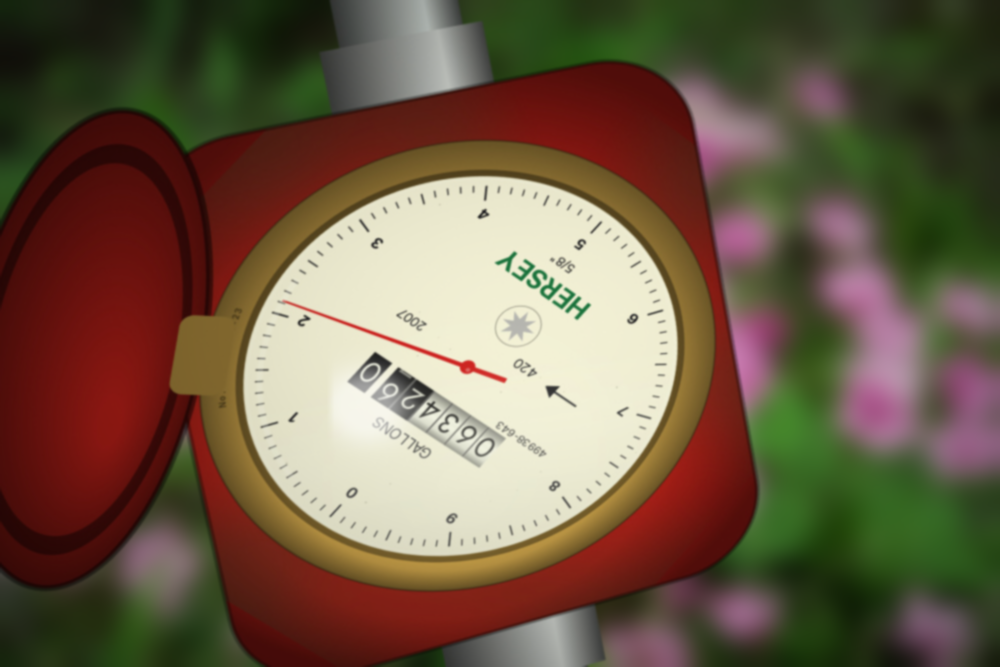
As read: 634262.1 (gal)
